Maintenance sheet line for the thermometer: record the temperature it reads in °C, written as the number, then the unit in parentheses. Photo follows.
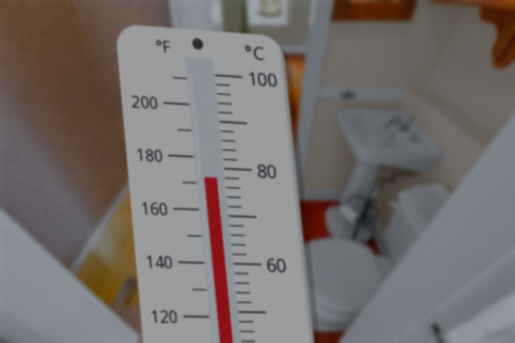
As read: 78 (°C)
